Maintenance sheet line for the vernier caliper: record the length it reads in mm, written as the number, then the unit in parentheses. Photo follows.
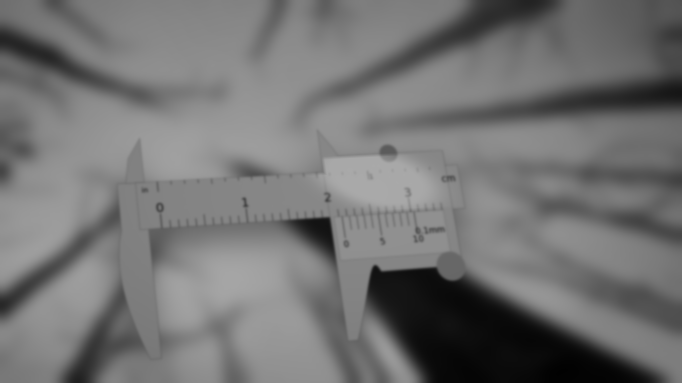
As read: 21.4 (mm)
